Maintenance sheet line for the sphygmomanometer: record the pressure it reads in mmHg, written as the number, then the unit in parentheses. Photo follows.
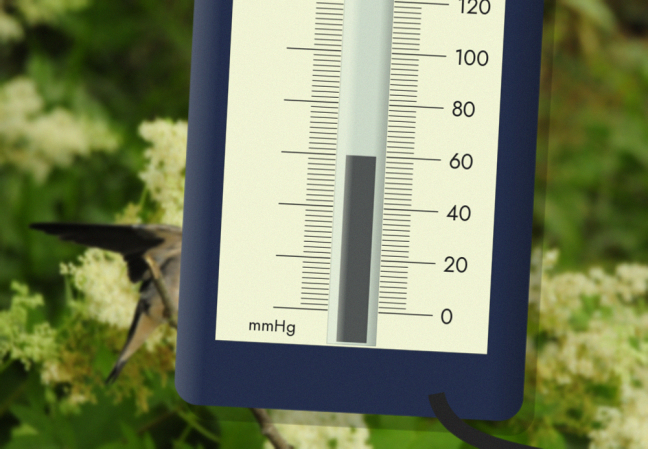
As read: 60 (mmHg)
